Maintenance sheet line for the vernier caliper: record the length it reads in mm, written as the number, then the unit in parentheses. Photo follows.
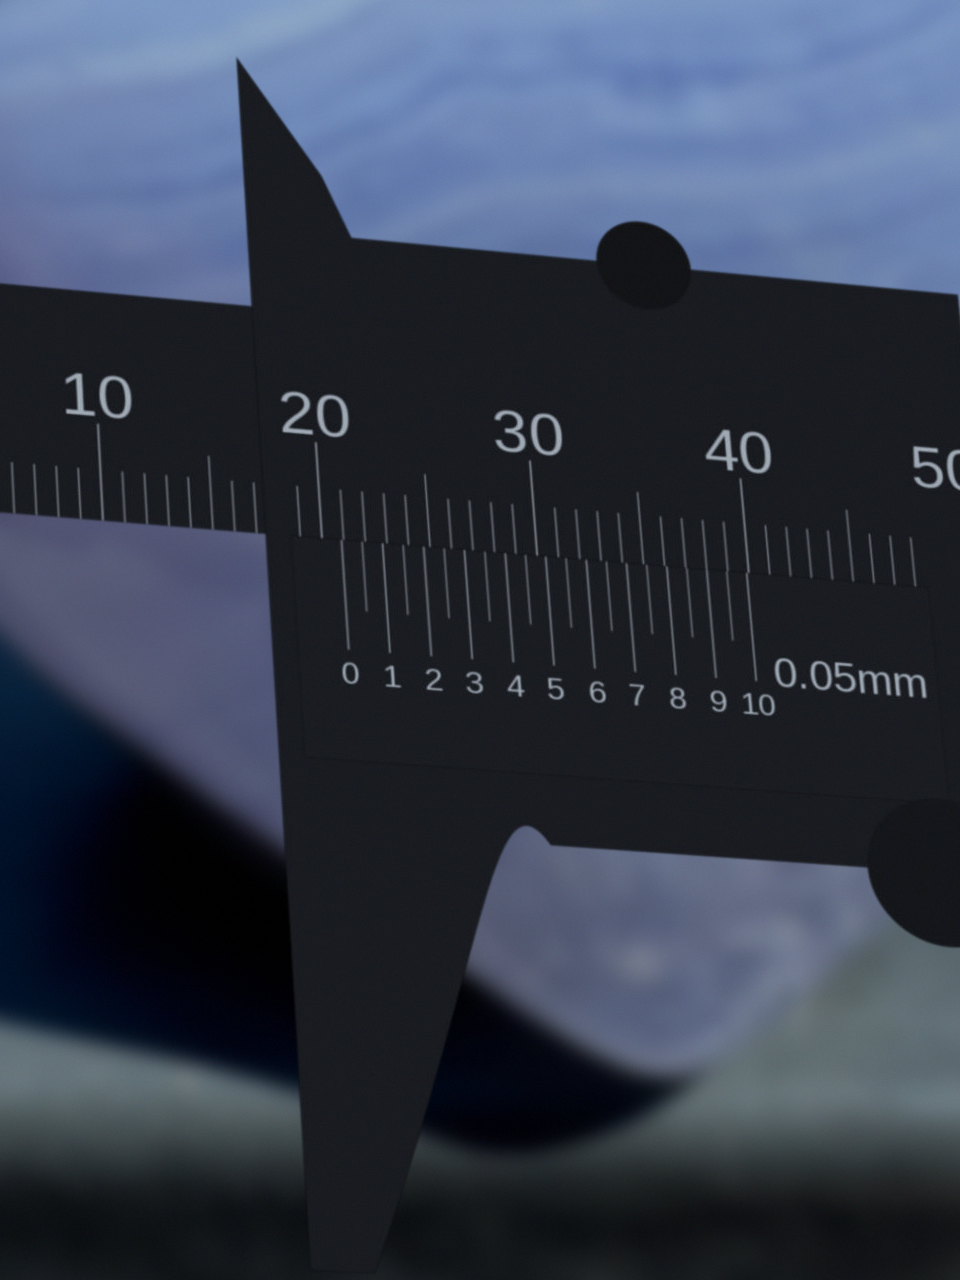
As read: 20.9 (mm)
